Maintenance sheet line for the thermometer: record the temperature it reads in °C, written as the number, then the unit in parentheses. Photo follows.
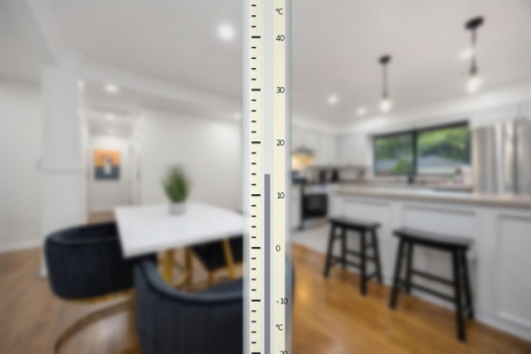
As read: 14 (°C)
